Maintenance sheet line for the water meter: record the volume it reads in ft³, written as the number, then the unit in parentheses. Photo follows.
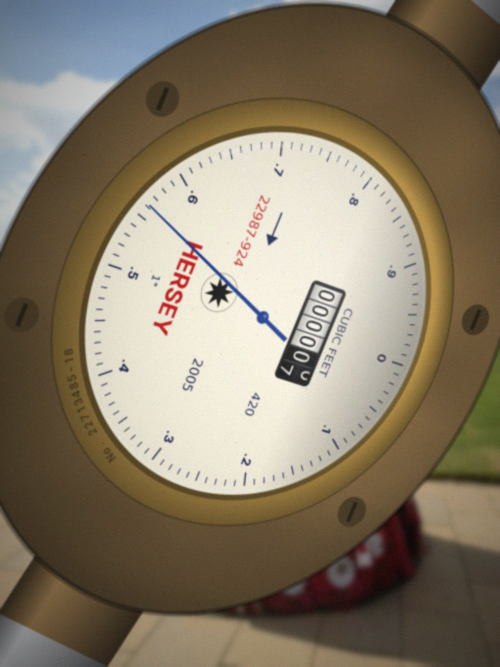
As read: 6.56 (ft³)
